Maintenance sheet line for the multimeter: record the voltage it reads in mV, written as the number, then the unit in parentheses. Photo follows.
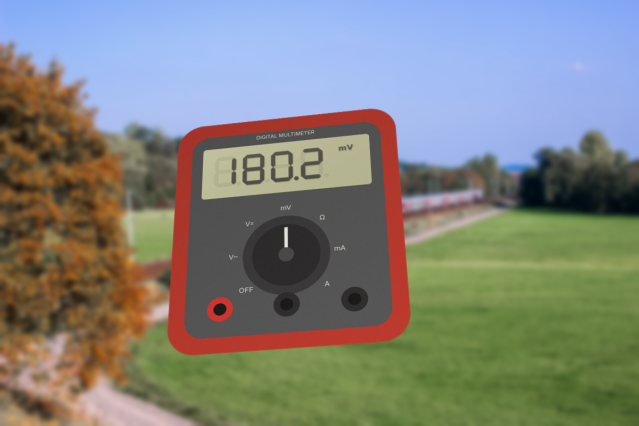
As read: 180.2 (mV)
